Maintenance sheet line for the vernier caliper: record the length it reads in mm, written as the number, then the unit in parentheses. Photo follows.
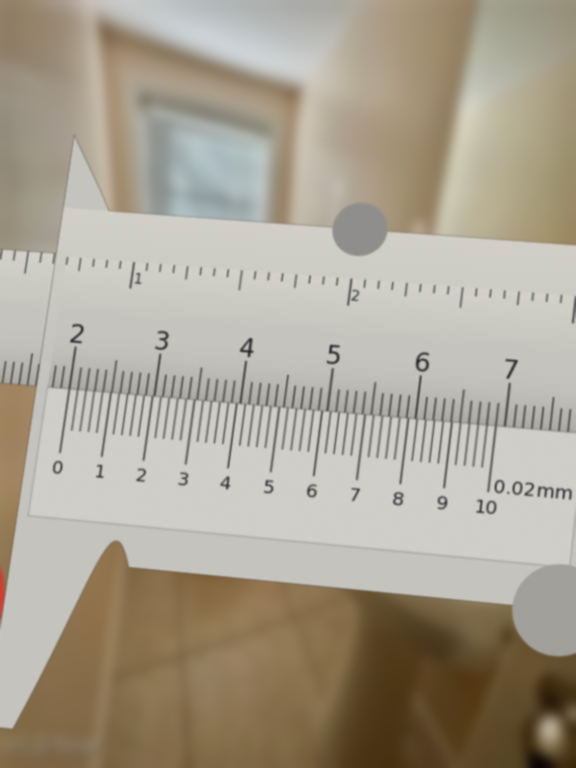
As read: 20.0 (mm)
